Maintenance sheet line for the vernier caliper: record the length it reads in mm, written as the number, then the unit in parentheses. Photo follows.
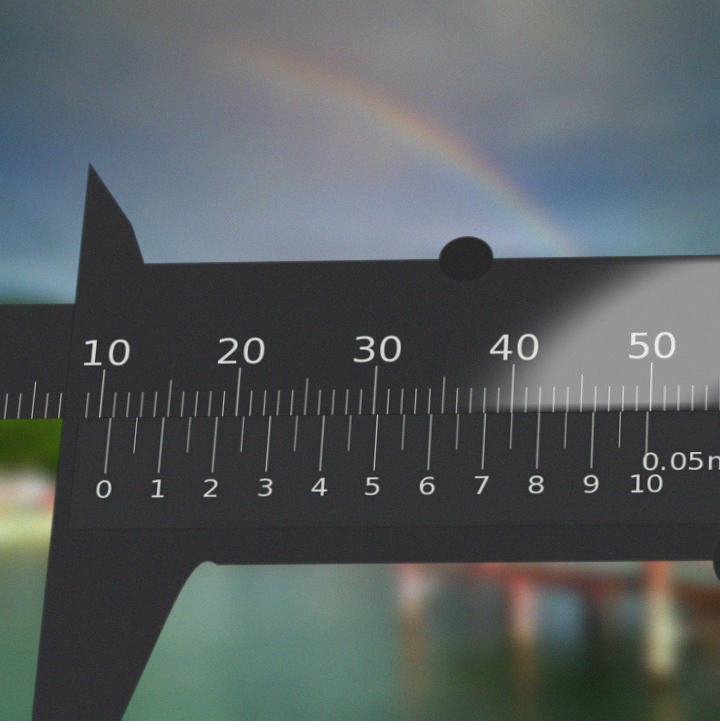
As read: 10.8 (mm)
